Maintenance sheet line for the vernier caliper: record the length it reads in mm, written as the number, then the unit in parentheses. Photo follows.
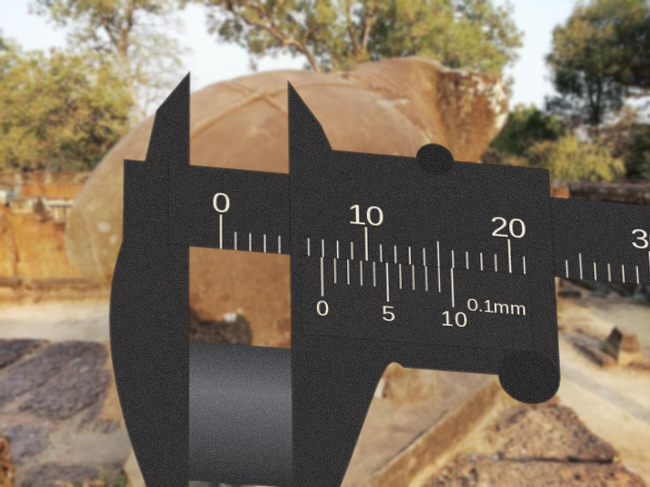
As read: 6.9 (mm)
